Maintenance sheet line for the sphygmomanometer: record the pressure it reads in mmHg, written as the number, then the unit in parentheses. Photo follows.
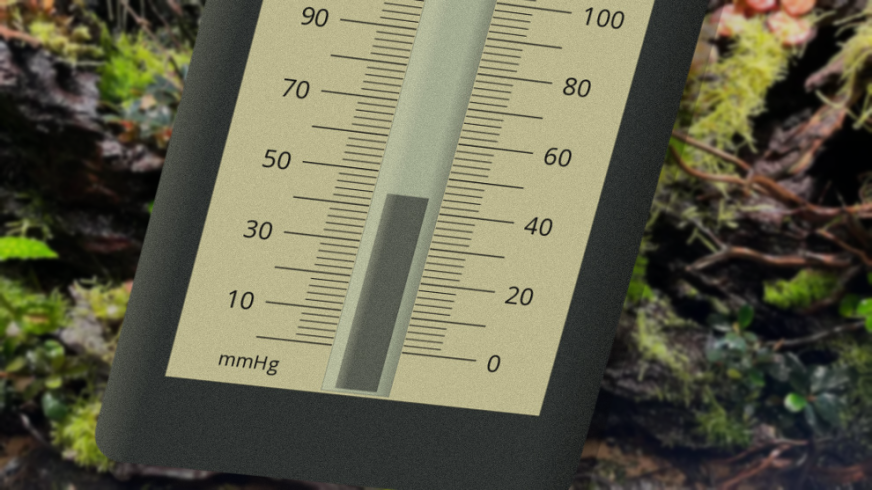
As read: 44 (mmHg)
